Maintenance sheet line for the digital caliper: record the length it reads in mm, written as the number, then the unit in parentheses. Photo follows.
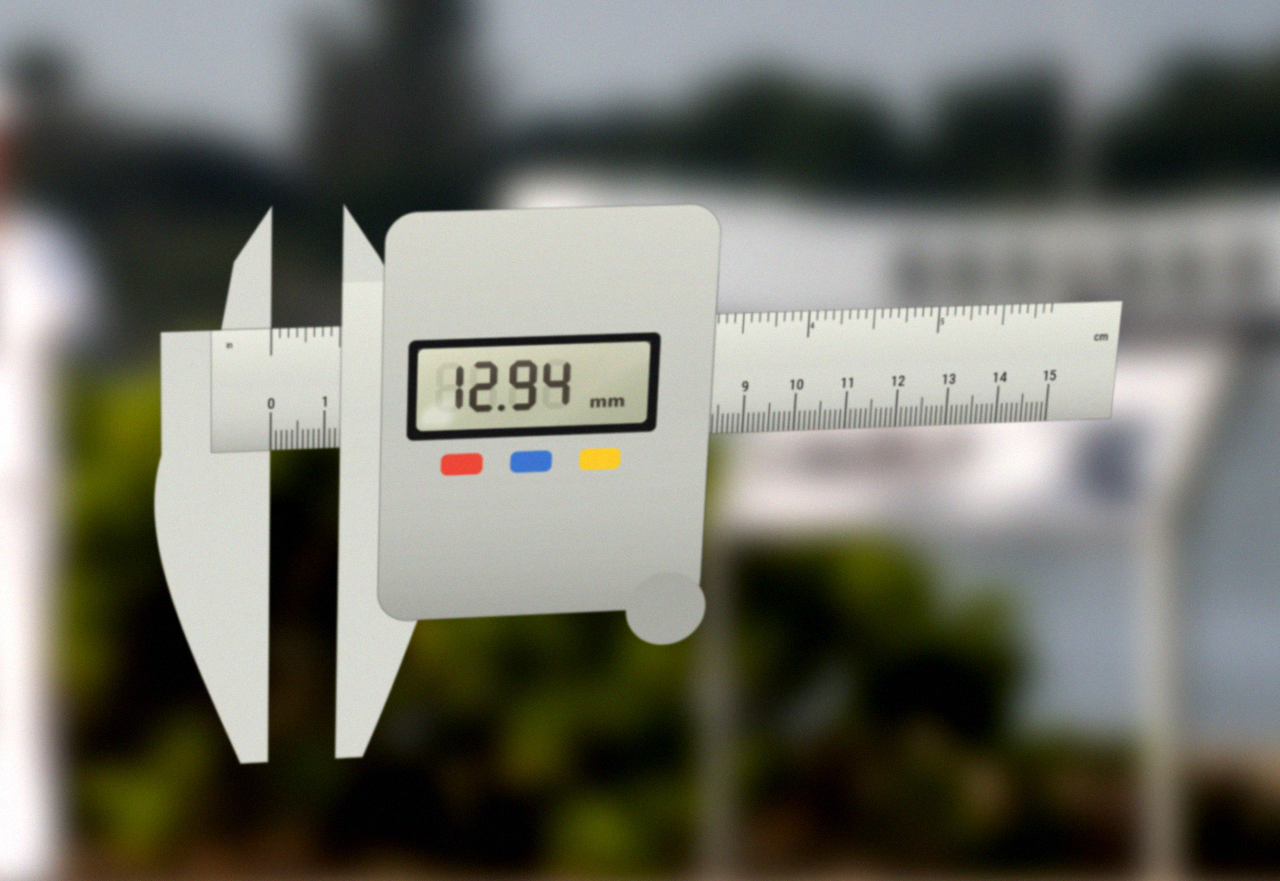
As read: 12.94 (mm)
